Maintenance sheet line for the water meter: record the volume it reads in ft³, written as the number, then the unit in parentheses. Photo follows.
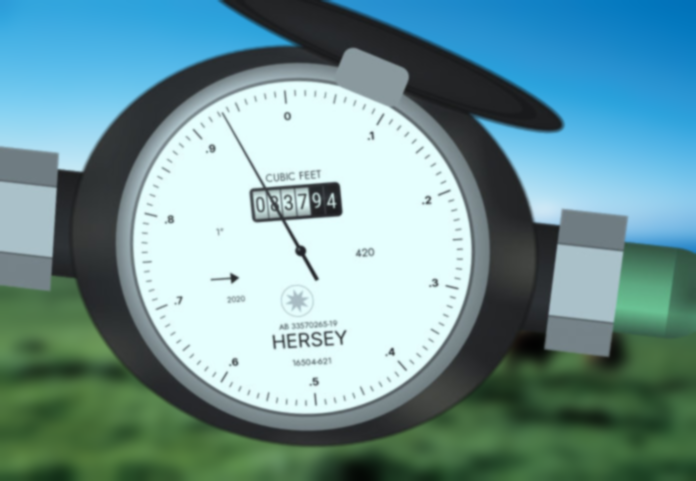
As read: 83793.93 (ft³)
